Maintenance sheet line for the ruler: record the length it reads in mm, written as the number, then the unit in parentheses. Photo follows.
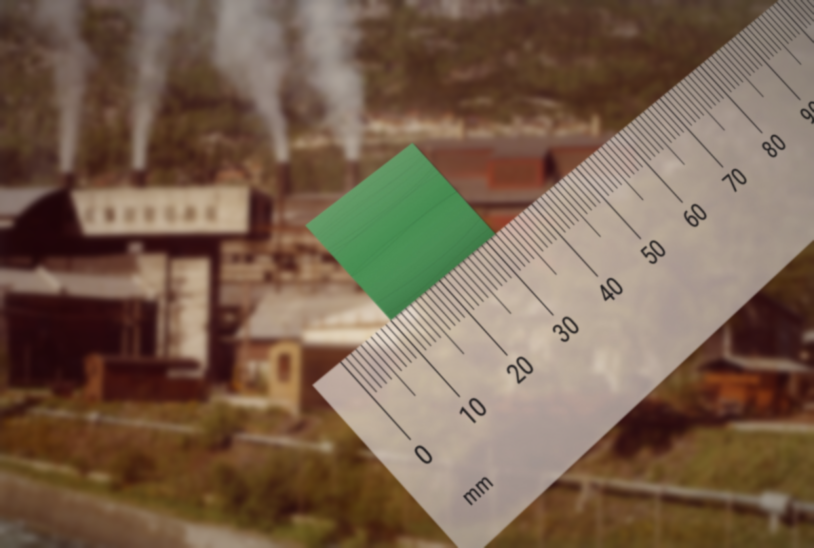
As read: 22 (mm)
